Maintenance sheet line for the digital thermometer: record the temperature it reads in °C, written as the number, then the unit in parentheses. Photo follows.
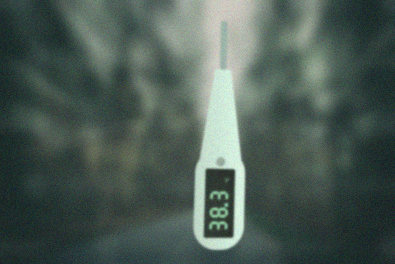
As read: 38.3 (°C)
